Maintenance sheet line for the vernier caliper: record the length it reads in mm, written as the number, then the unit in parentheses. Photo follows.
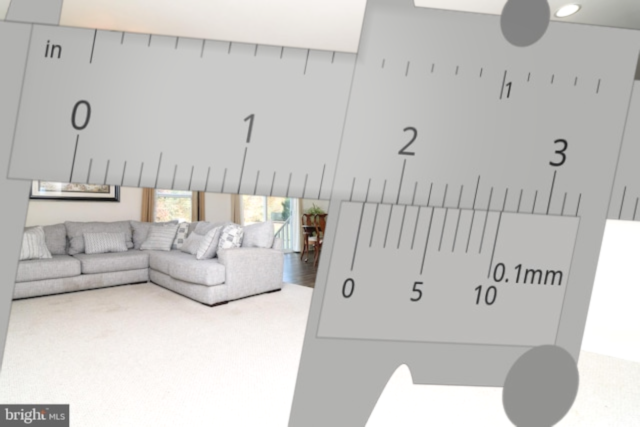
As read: 17.9 (mm)
